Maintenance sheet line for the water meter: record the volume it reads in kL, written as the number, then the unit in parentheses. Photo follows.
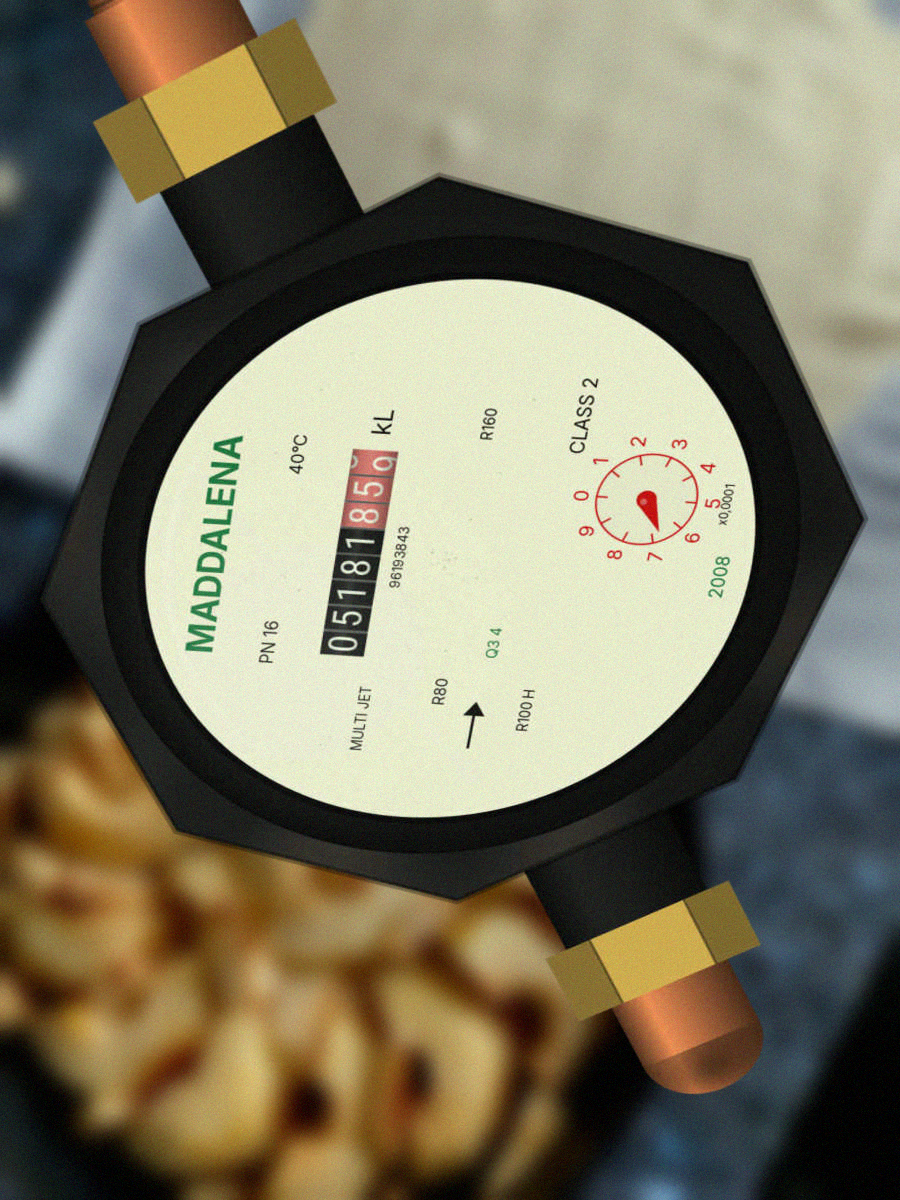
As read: 5181.8586 (kL)
